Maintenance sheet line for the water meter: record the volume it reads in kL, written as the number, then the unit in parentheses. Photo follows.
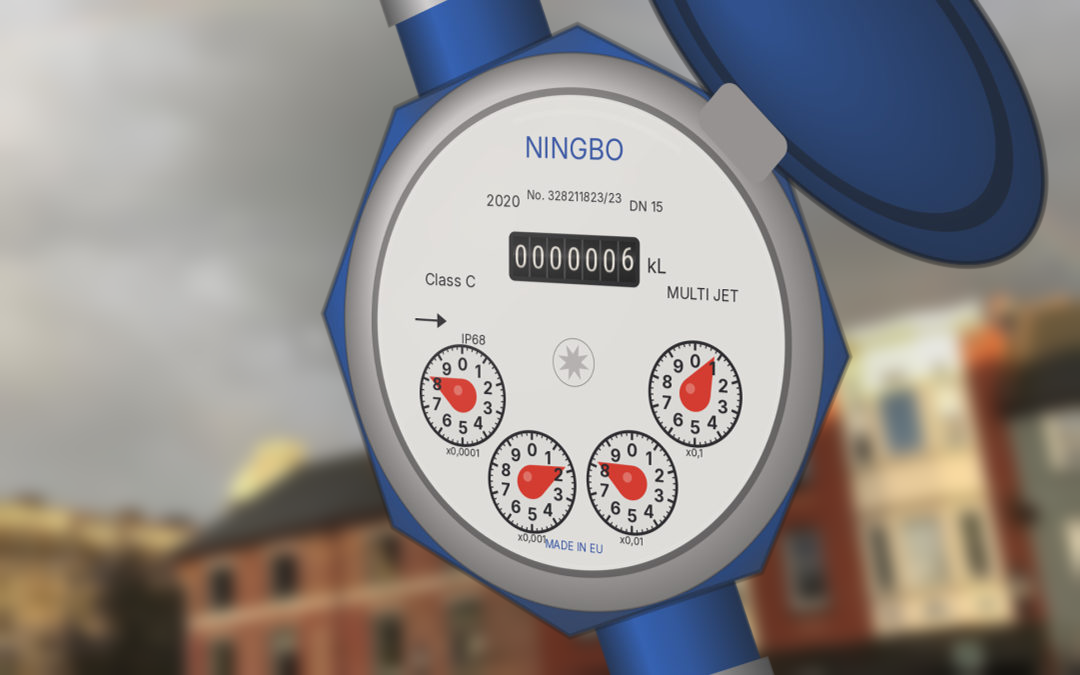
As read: 6.0818 (kL)
